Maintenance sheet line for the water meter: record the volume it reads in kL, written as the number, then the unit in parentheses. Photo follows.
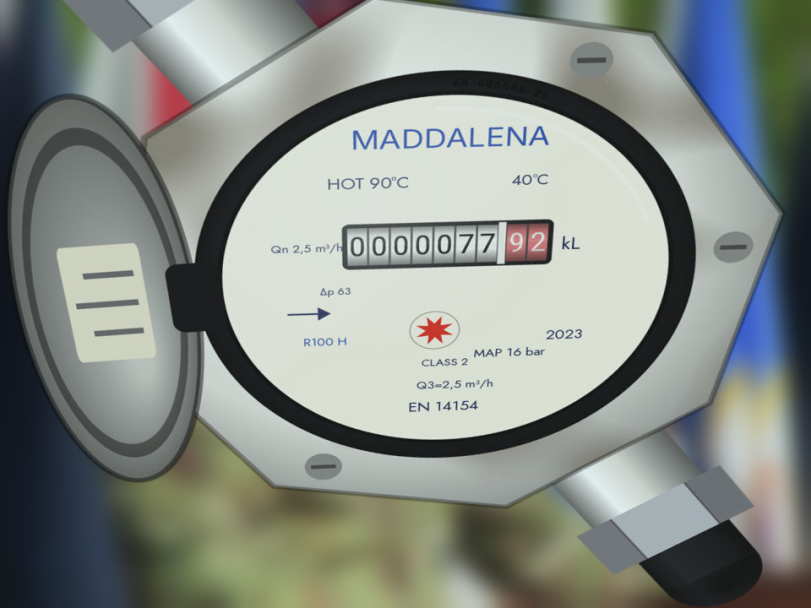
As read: 77.92 (kL)
